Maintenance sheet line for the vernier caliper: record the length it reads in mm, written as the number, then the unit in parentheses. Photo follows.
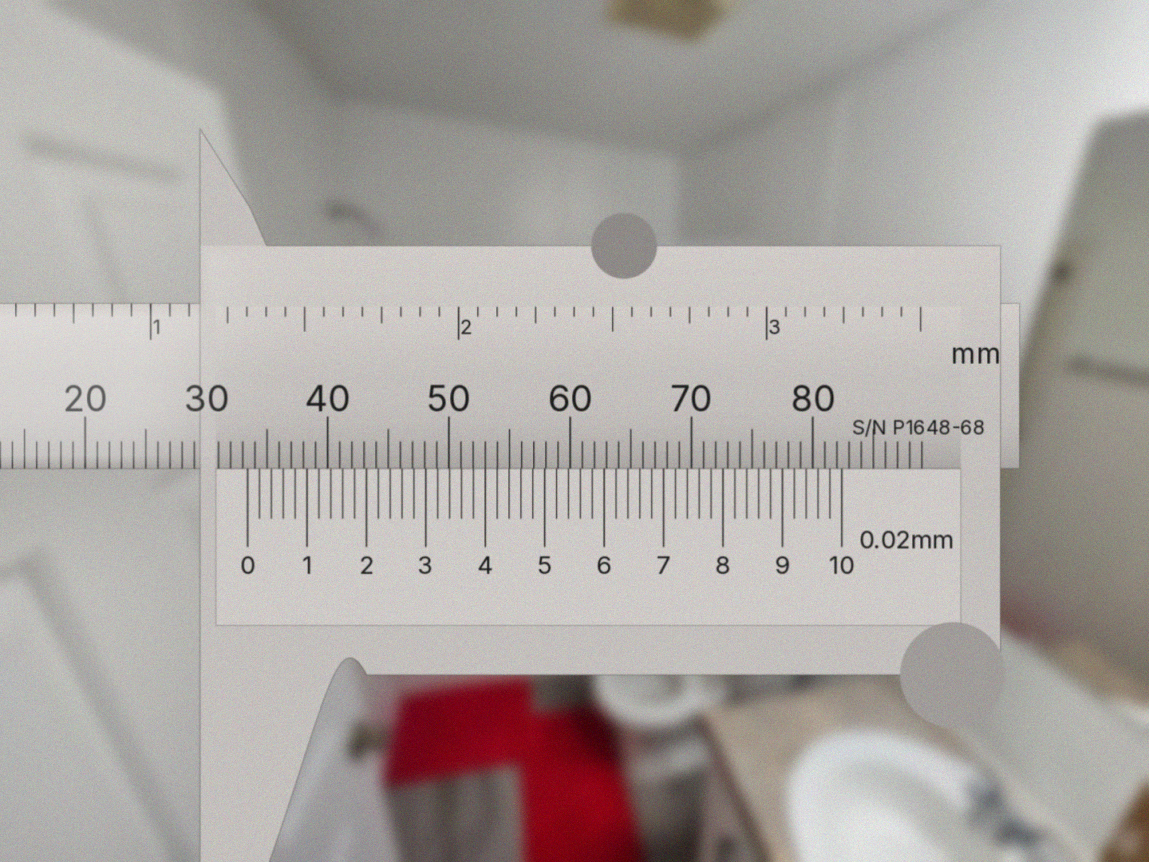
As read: 33.4 (mm)
